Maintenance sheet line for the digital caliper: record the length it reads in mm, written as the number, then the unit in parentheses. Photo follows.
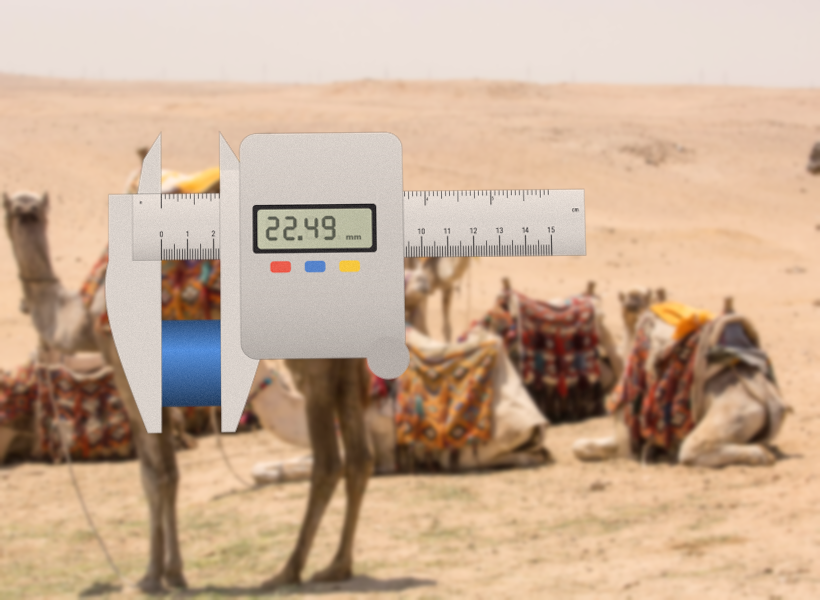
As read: 22.49 (mm)
